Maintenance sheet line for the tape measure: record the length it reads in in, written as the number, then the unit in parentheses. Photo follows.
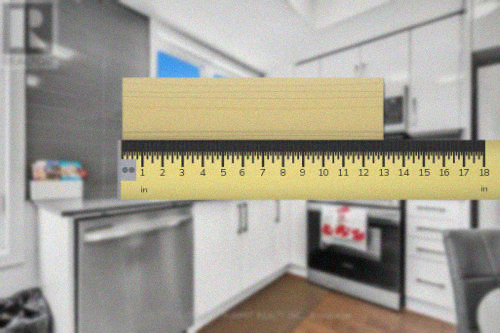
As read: 13 (in)
